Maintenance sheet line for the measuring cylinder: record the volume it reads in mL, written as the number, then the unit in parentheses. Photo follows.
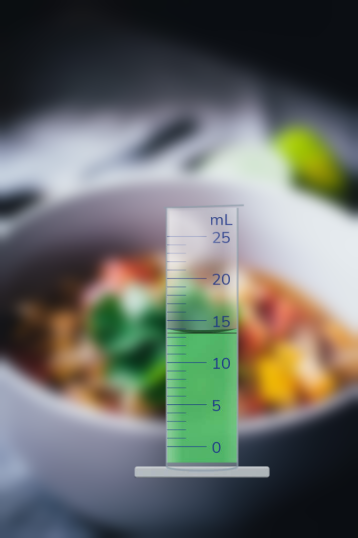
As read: 13.5 (mL)
